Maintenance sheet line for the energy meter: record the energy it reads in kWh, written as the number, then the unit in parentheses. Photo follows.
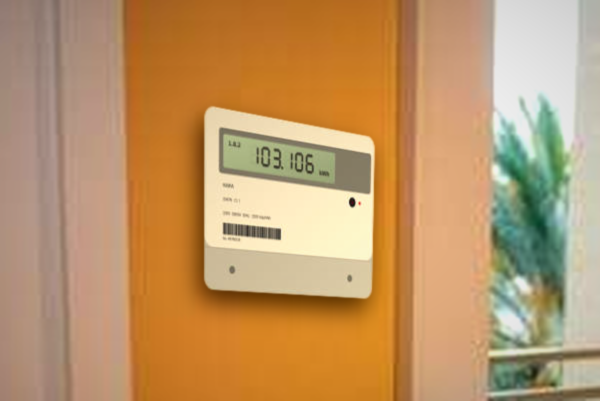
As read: 103.106 (kWh)
